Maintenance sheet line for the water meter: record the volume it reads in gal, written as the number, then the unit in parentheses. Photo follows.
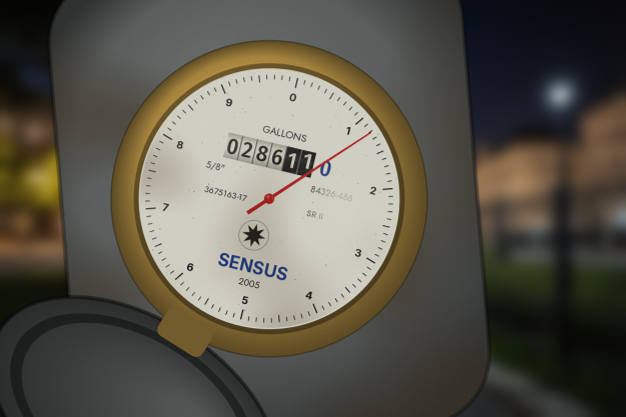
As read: 286111.2 (gal)
